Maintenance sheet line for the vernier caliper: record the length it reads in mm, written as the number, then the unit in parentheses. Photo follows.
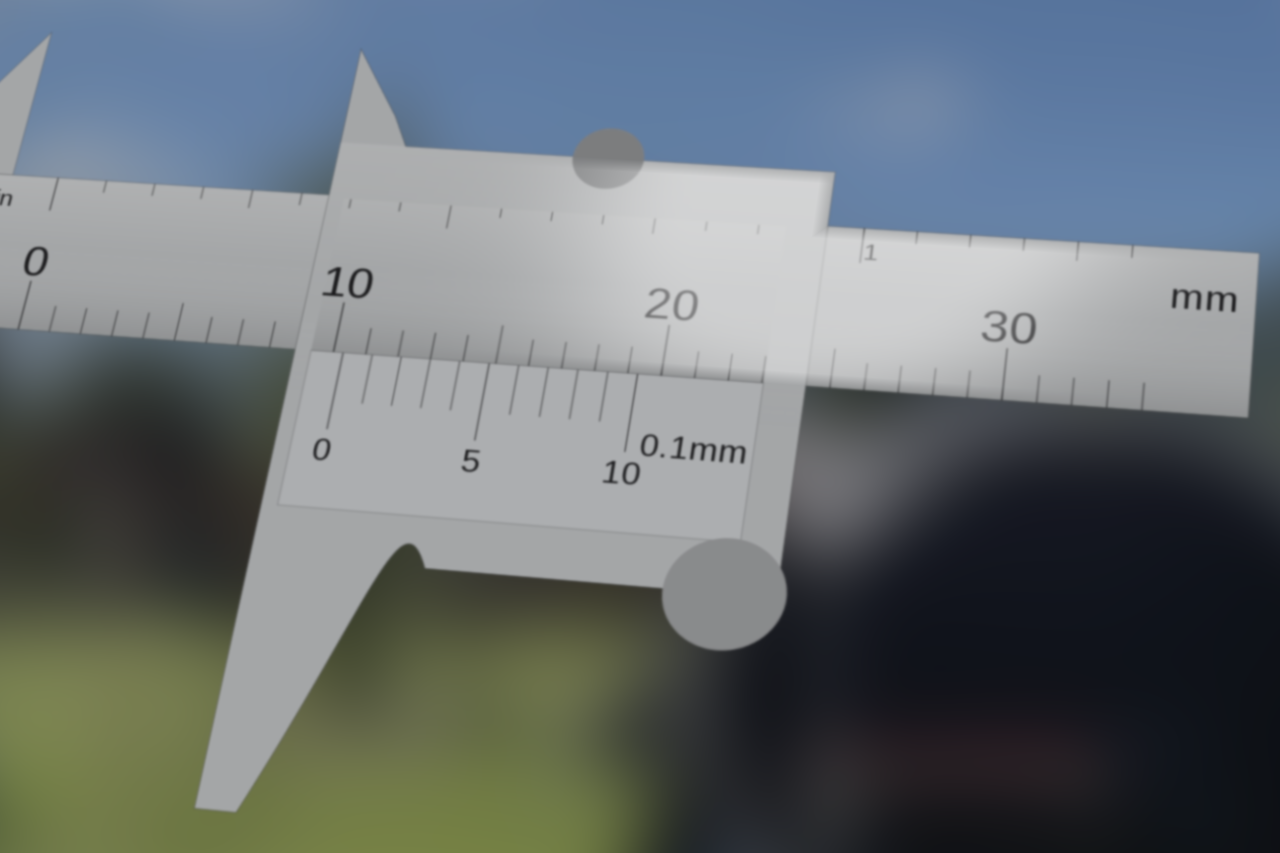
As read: 10.3 (mm)
